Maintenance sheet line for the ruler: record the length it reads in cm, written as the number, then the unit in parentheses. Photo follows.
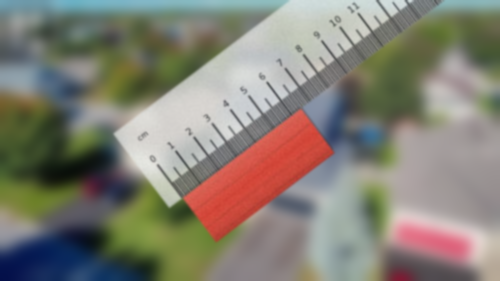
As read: 6.5 (cm)
